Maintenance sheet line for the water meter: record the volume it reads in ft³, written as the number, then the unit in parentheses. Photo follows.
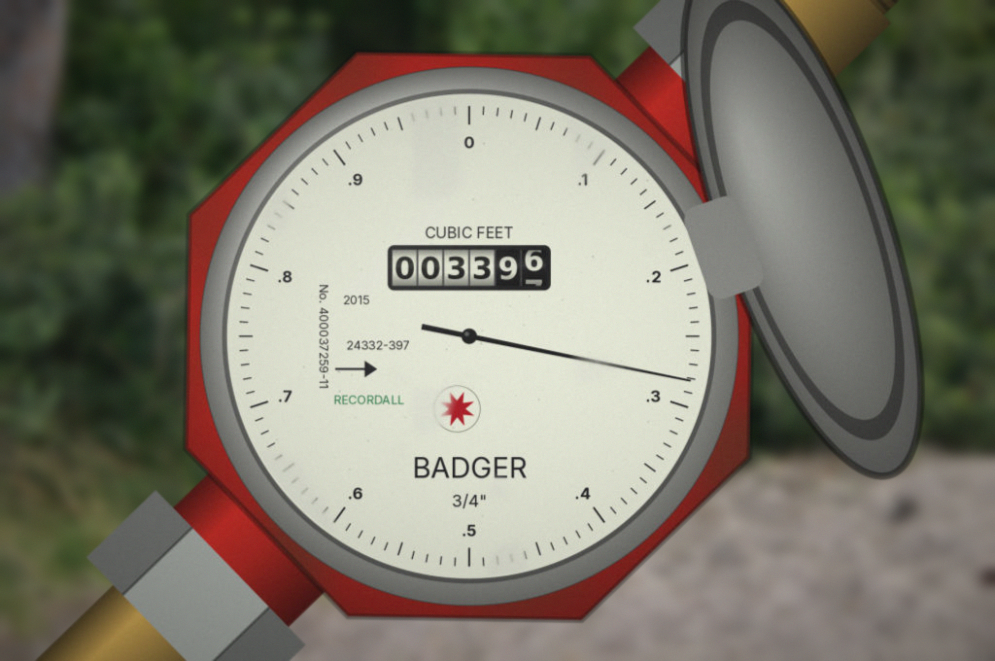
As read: 3396.28 (ft³)
